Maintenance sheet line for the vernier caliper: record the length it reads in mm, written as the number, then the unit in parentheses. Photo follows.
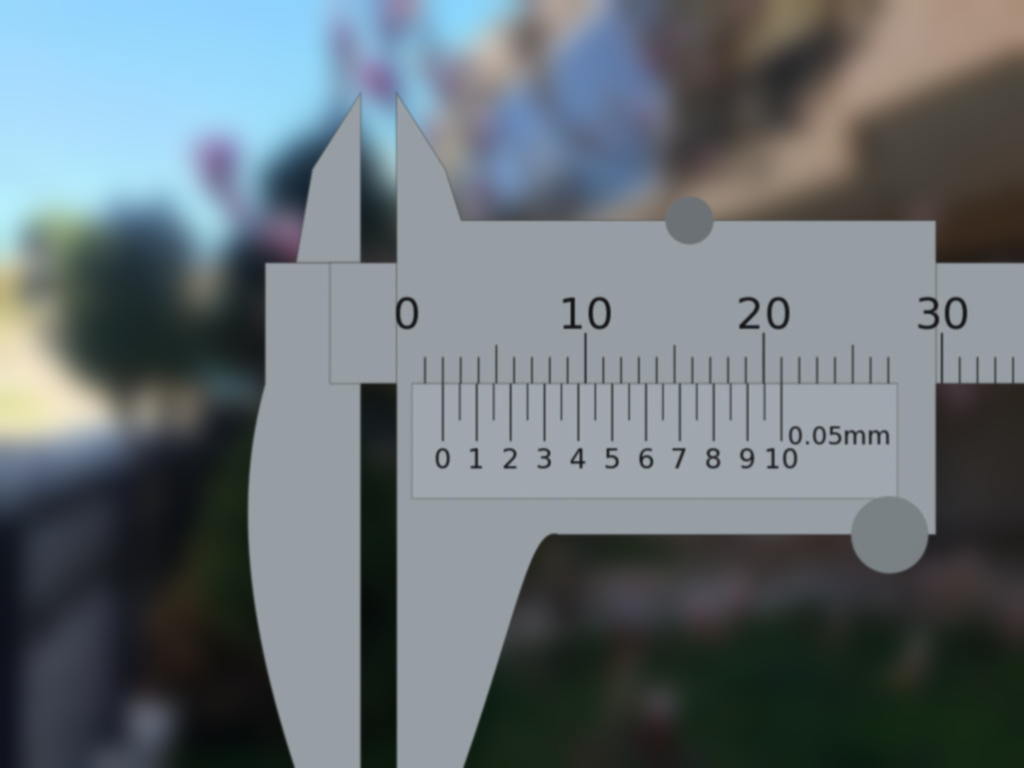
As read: 2.0 (mm)
